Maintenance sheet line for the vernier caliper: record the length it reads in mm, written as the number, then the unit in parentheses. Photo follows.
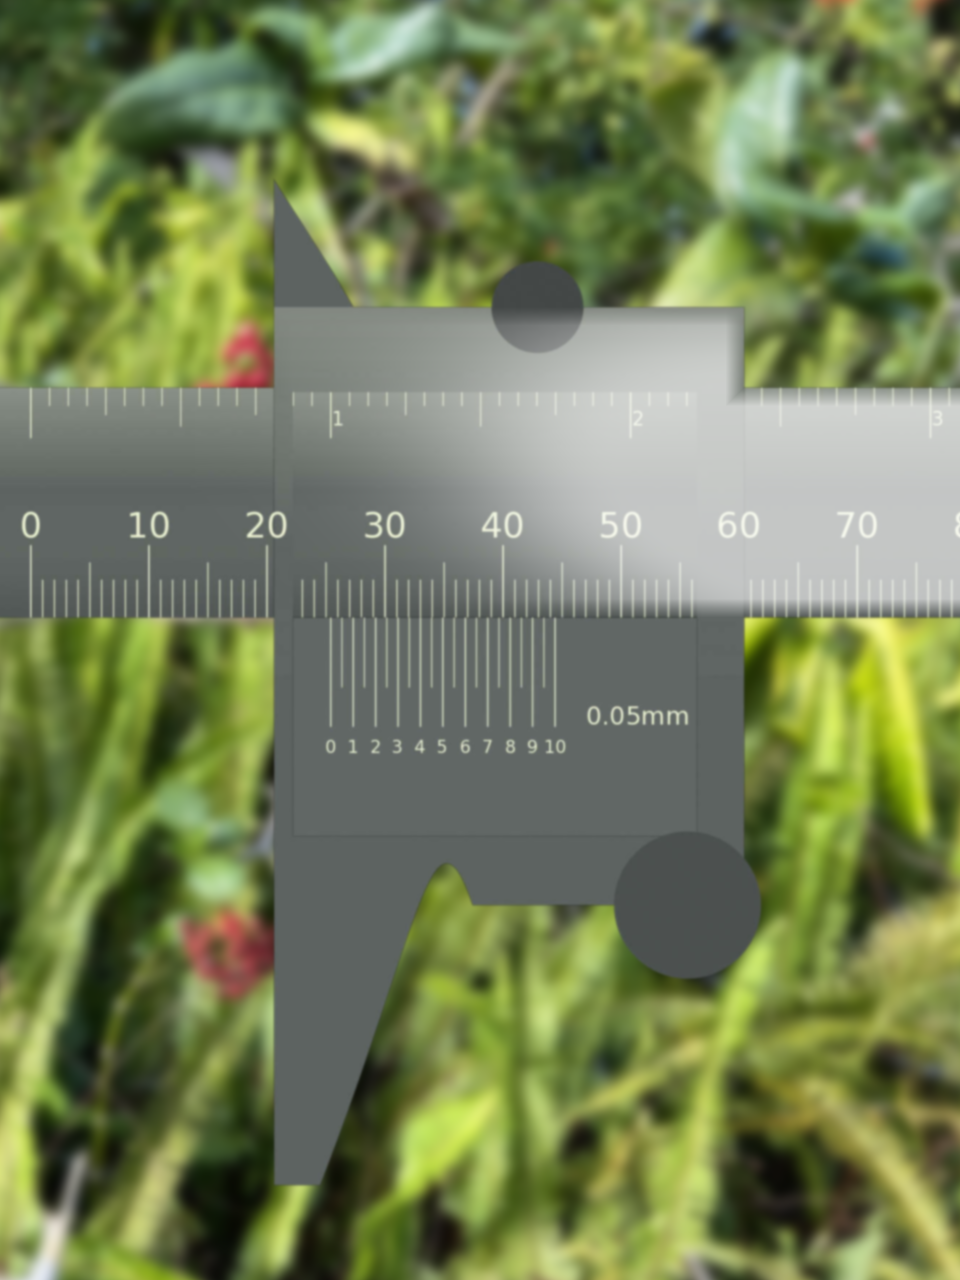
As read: 25.4 (mm)
